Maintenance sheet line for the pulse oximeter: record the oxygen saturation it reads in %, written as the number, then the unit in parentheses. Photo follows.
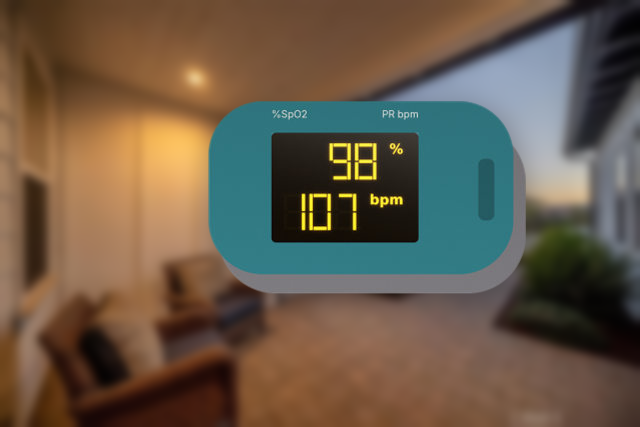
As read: 98 (%)
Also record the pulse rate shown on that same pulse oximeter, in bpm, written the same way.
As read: 107 (bpm)
